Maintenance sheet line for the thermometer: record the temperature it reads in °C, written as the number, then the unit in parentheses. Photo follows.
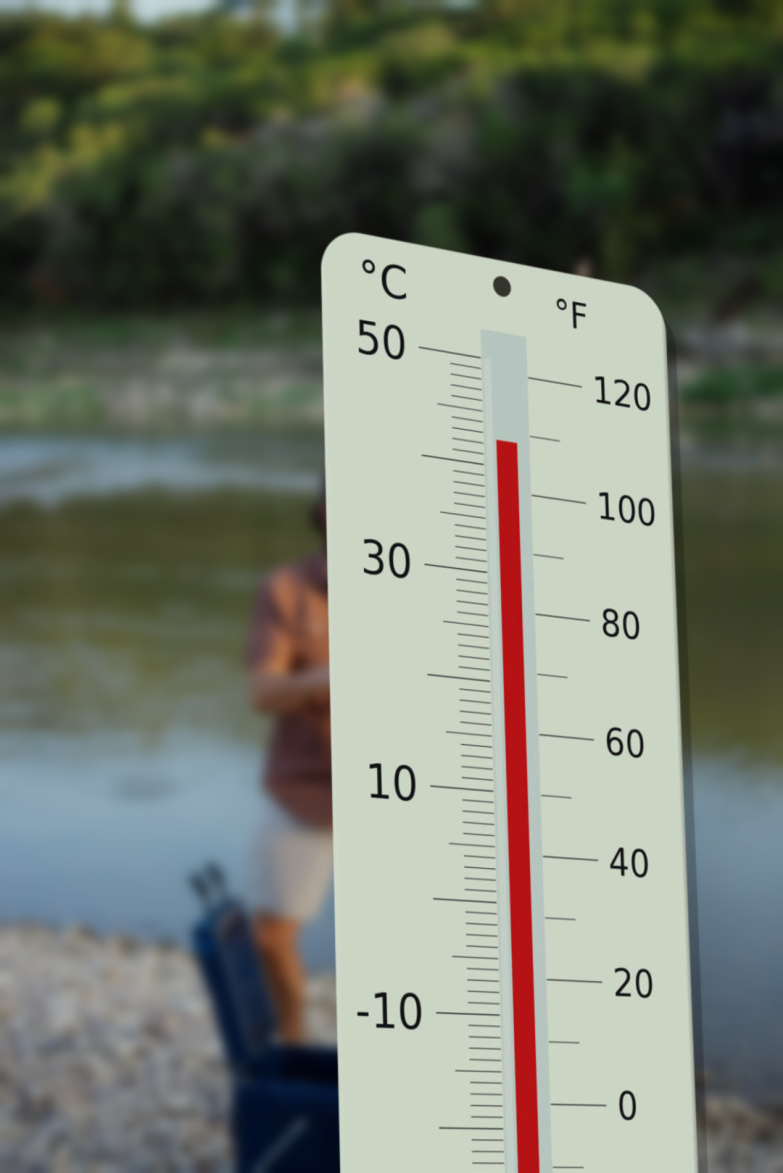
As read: 42.5 (°C)
